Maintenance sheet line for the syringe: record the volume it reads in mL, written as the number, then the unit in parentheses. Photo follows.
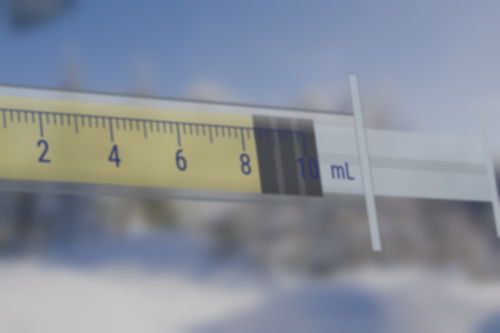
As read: 8.4 (mL)
